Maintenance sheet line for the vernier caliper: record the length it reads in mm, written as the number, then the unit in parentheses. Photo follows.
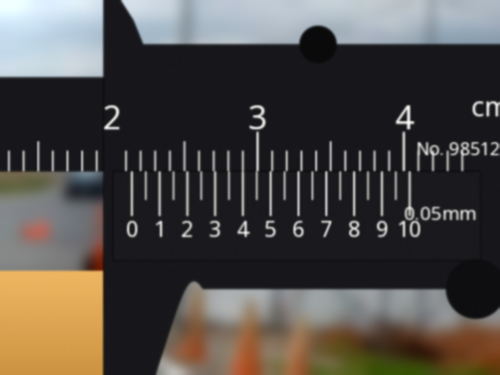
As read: 21.4 (mm)
